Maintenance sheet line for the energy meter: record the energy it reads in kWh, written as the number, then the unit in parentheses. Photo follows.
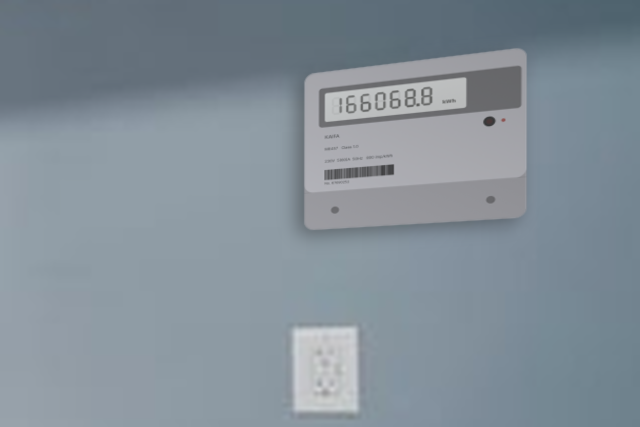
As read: 166068.8 (kWh)
